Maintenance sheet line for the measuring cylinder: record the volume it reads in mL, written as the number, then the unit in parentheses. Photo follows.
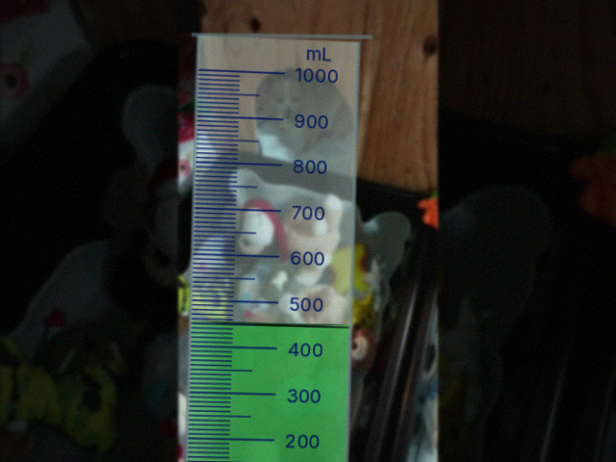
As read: 450 (mL)
